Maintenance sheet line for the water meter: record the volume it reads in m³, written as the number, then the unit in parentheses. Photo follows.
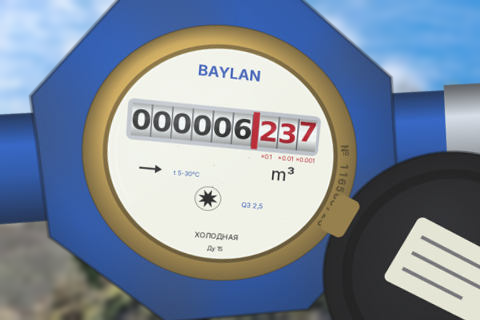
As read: 6.237 (m³)
